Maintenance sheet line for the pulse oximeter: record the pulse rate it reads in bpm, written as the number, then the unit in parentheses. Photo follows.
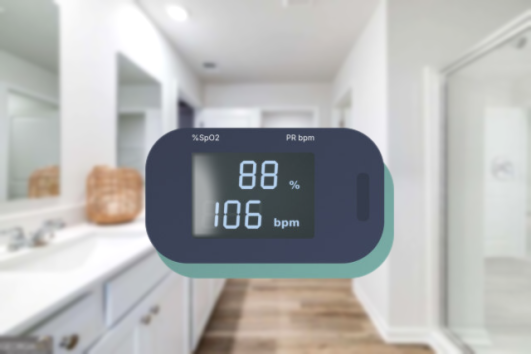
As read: 106 (bpm)
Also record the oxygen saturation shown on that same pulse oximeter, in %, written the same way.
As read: 88 (%)
